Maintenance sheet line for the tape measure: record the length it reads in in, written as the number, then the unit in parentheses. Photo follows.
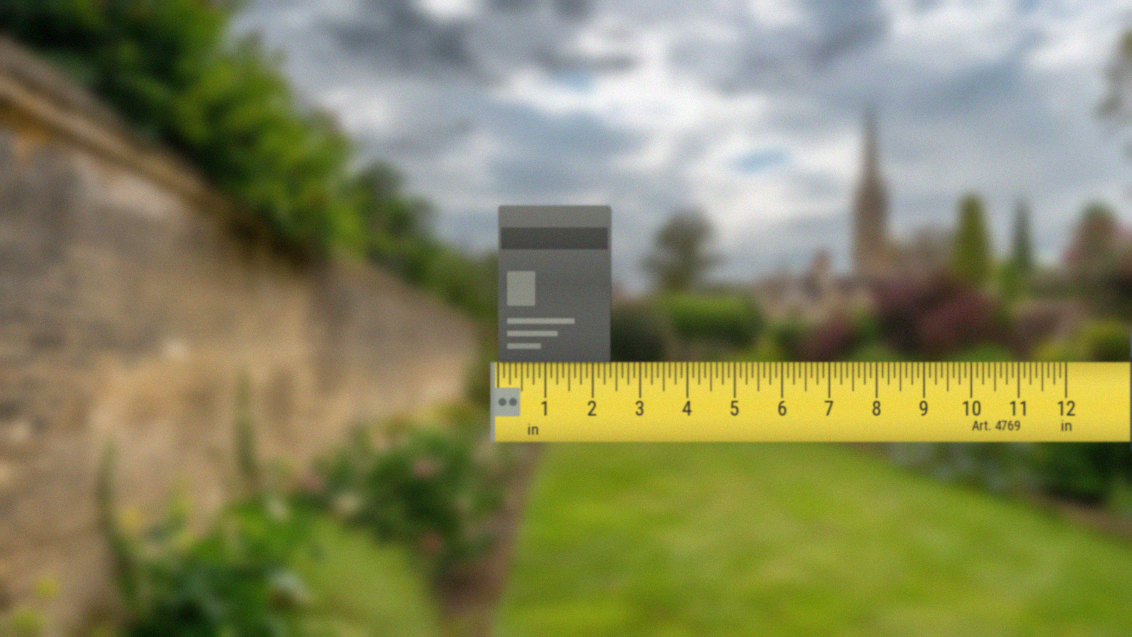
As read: 2.375 (in)
